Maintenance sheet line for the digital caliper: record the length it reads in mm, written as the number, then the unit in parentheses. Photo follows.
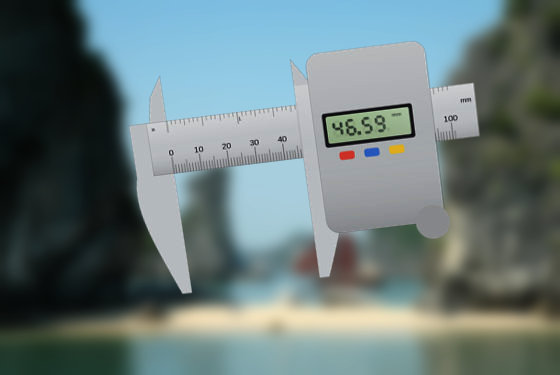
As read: 46.59 (mm)
